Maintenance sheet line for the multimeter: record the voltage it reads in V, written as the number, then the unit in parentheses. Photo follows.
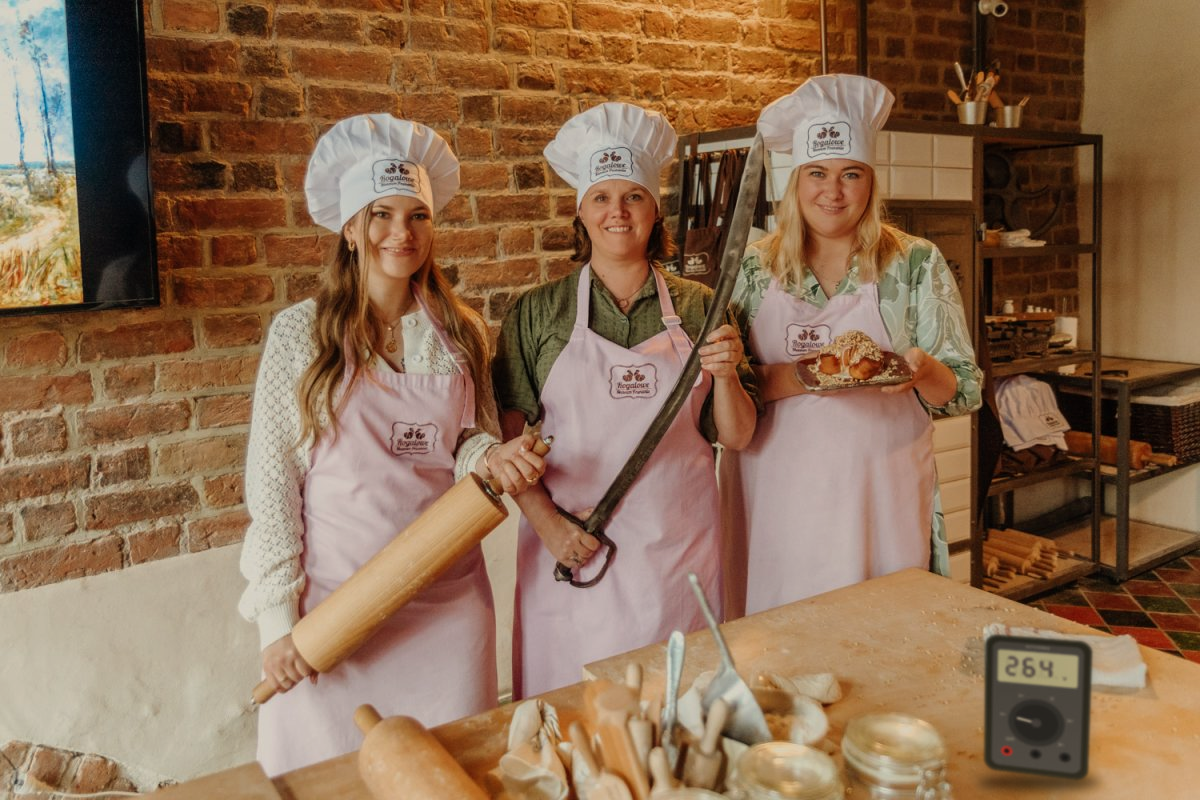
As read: 264 (V)
